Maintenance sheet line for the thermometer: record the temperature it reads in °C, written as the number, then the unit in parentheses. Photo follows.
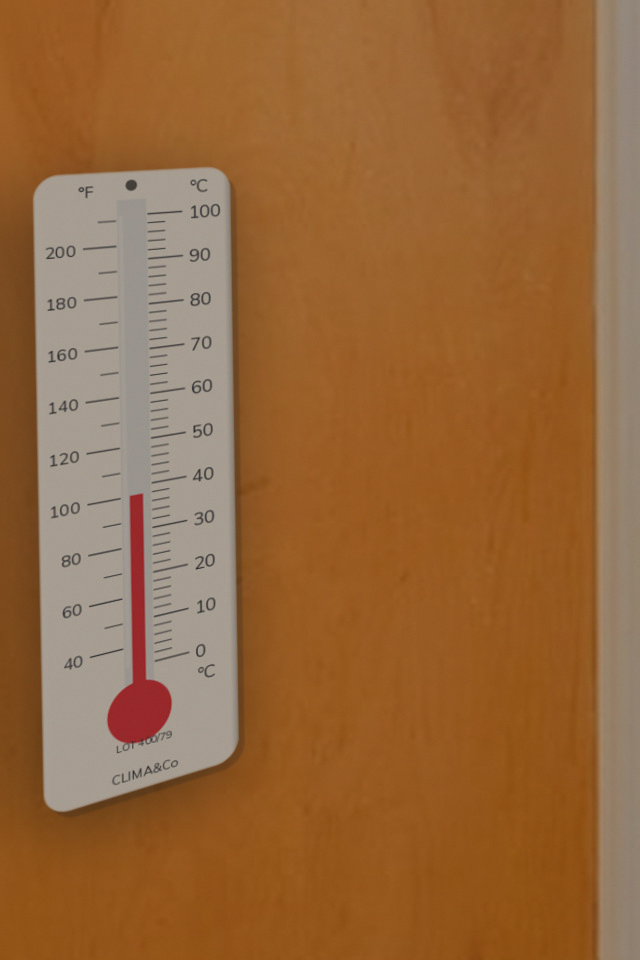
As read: 38 (°C)
